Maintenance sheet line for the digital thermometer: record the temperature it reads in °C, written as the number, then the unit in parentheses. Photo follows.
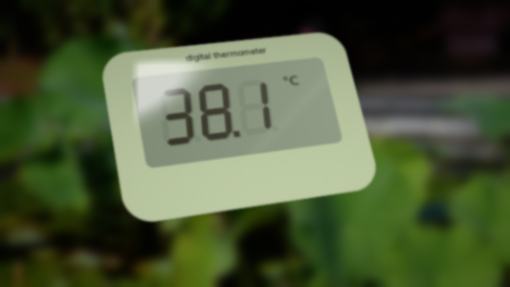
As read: 38.1 (°C)
